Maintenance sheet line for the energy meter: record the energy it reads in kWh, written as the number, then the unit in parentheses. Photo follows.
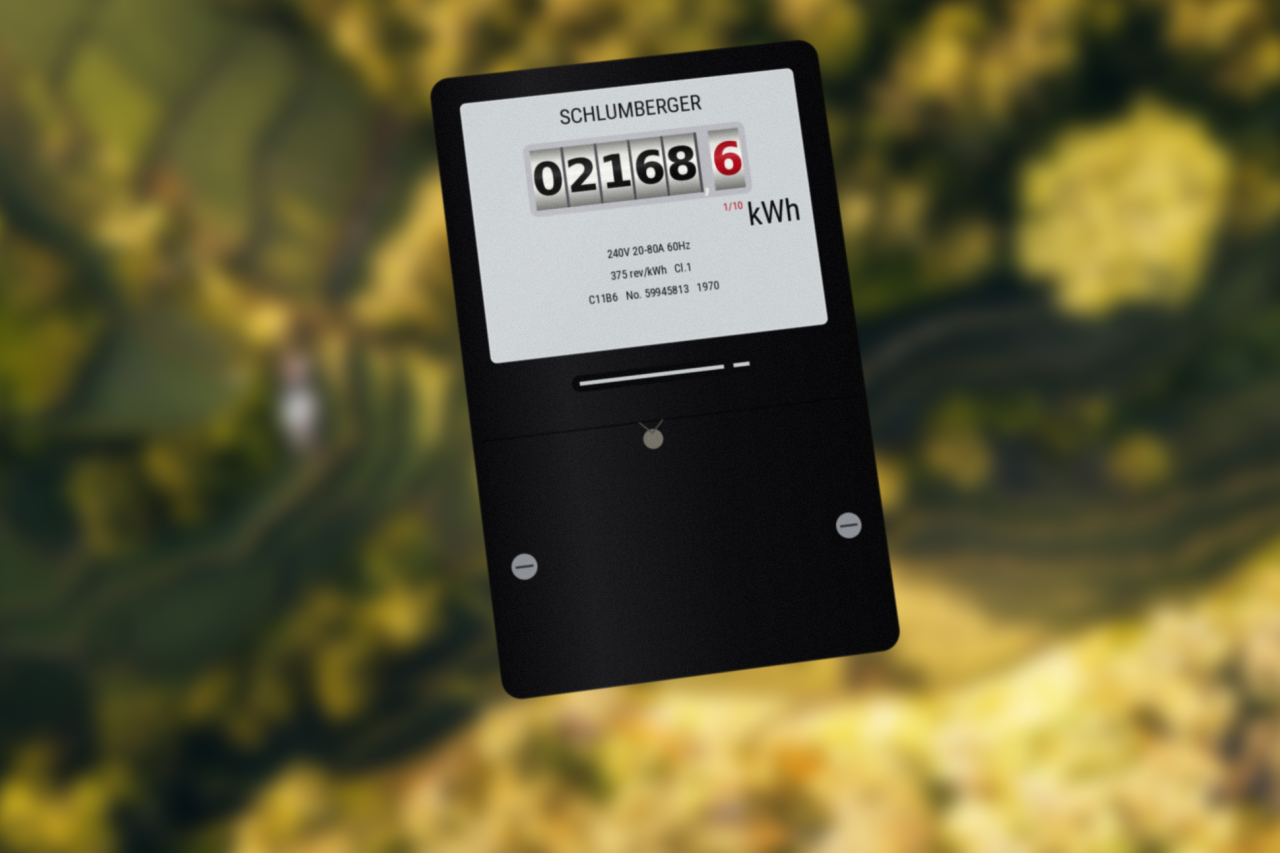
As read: 2168.6 (kWh)
